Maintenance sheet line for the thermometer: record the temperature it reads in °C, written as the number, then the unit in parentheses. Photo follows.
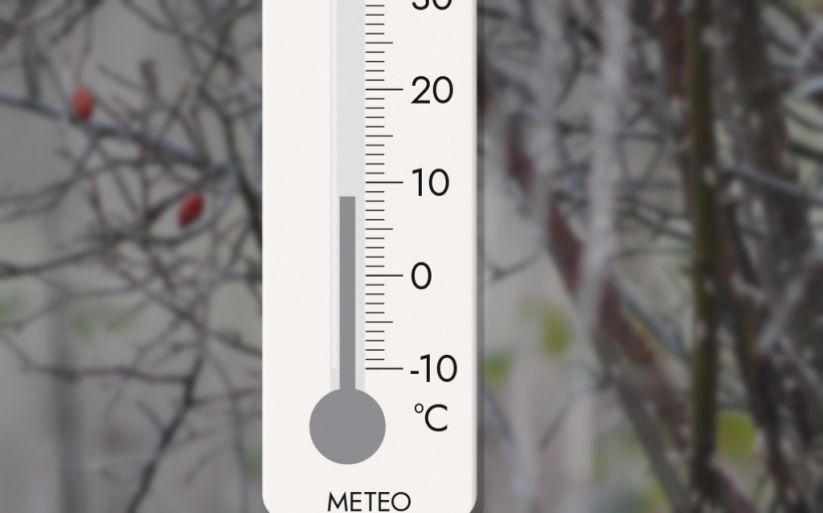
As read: 8.5 (°C)
